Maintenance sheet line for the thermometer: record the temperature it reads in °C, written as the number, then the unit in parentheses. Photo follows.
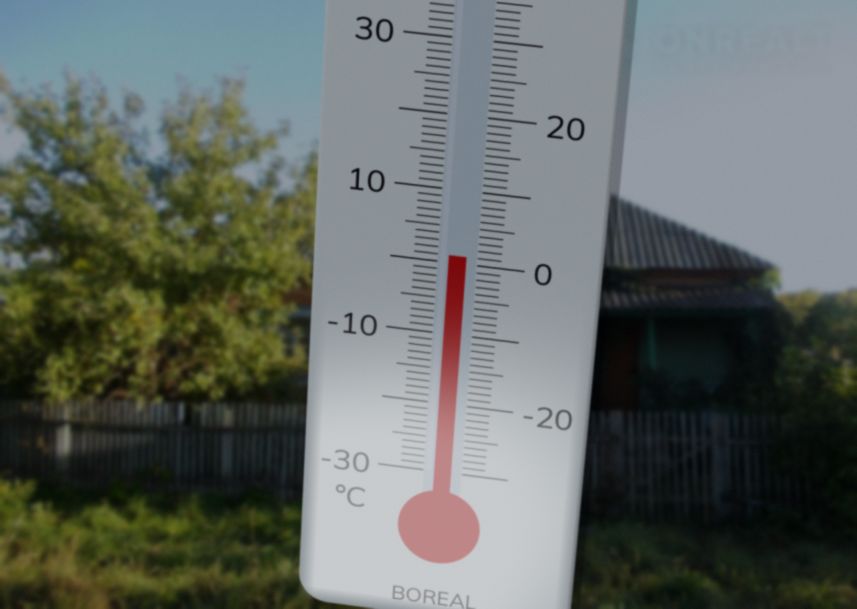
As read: 1 (°C)
